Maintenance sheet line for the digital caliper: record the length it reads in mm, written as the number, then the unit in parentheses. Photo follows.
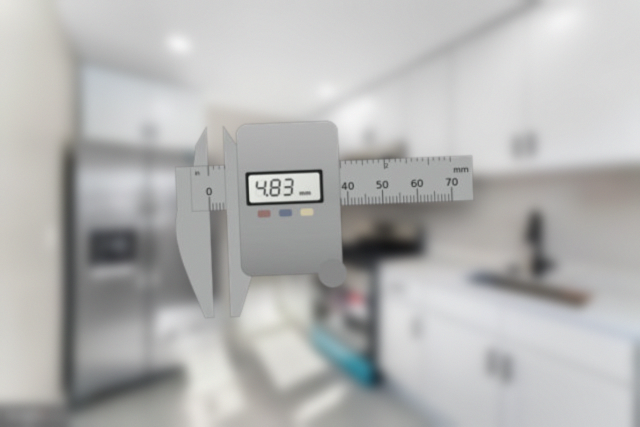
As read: 4.83 (mm)
